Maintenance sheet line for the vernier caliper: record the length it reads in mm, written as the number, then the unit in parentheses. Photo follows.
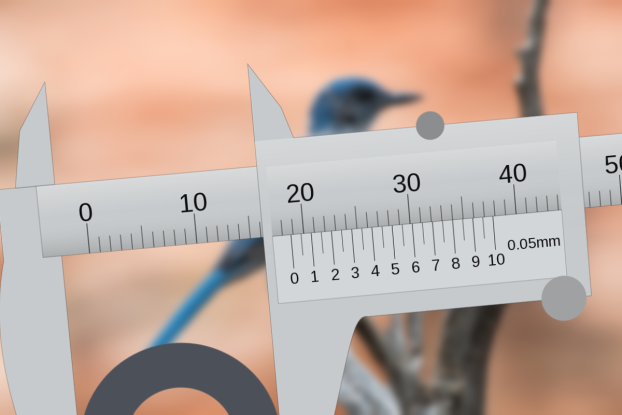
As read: 18.8 (mm)
